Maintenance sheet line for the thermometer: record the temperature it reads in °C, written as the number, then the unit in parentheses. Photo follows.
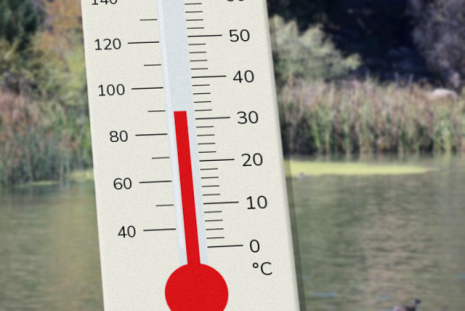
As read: 32 (°C)
